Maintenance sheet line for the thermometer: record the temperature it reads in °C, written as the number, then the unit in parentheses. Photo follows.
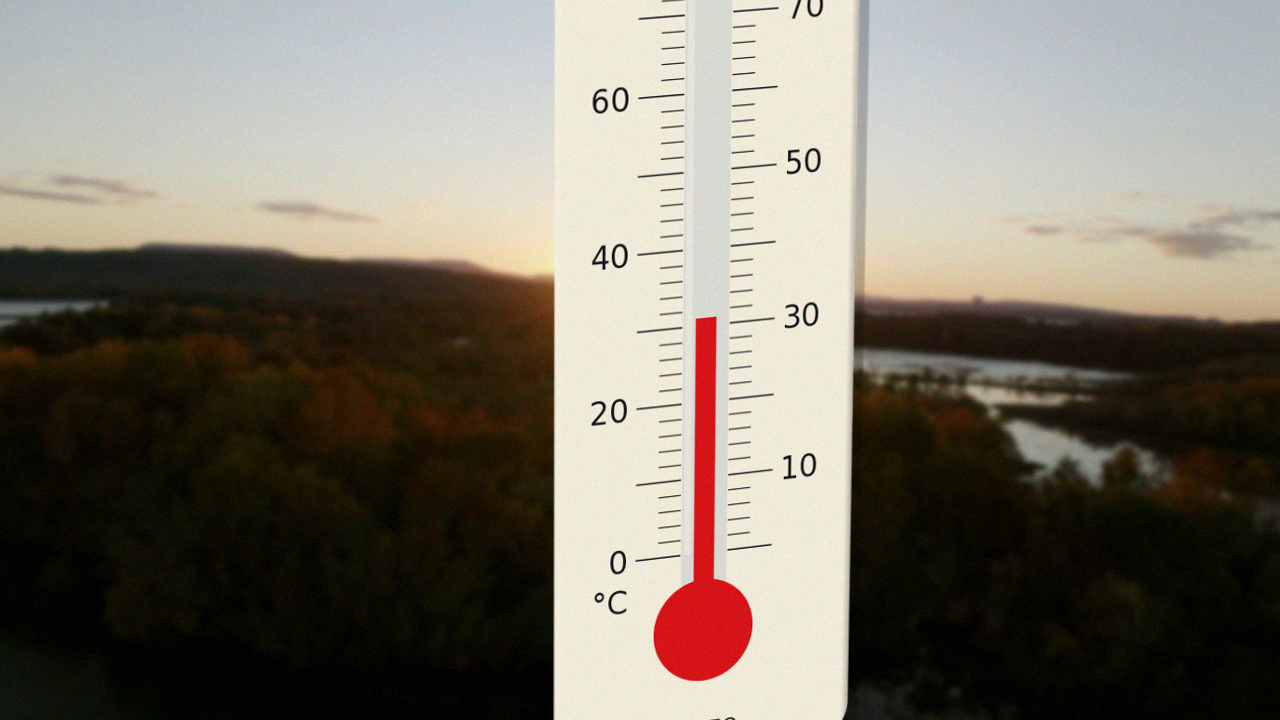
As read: 31 (°C)
